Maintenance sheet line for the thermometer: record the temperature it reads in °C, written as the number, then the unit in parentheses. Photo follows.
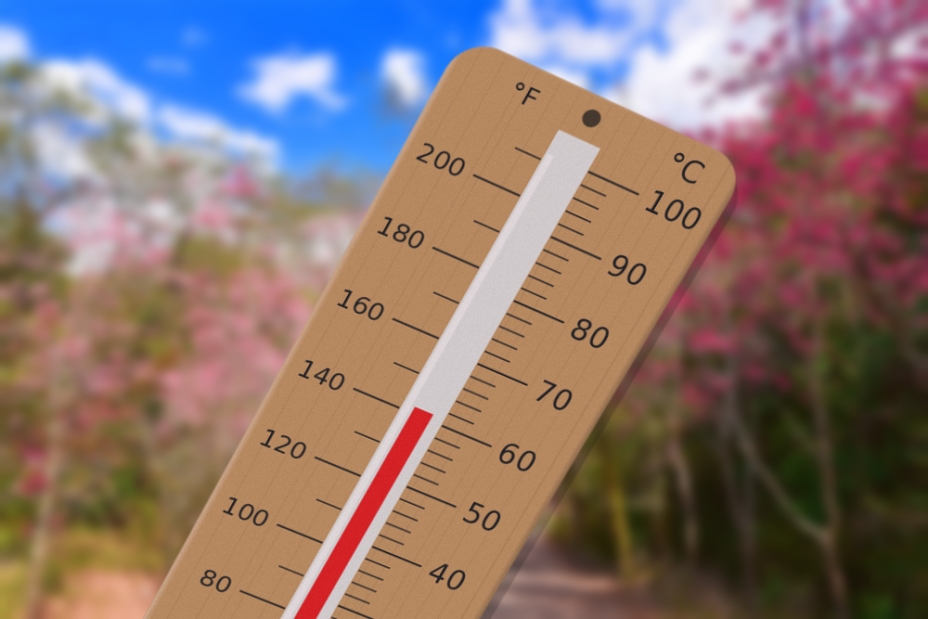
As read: 61 (°C)
